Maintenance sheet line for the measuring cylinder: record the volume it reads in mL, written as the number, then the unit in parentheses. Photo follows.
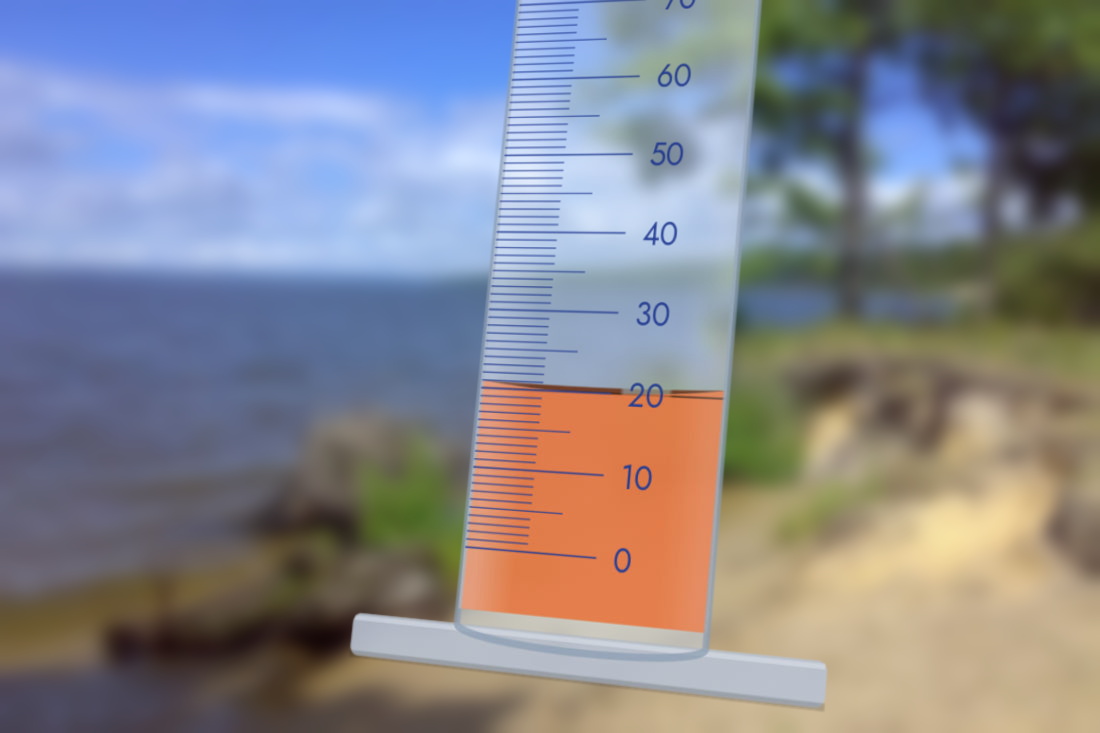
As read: 20 (mL)
